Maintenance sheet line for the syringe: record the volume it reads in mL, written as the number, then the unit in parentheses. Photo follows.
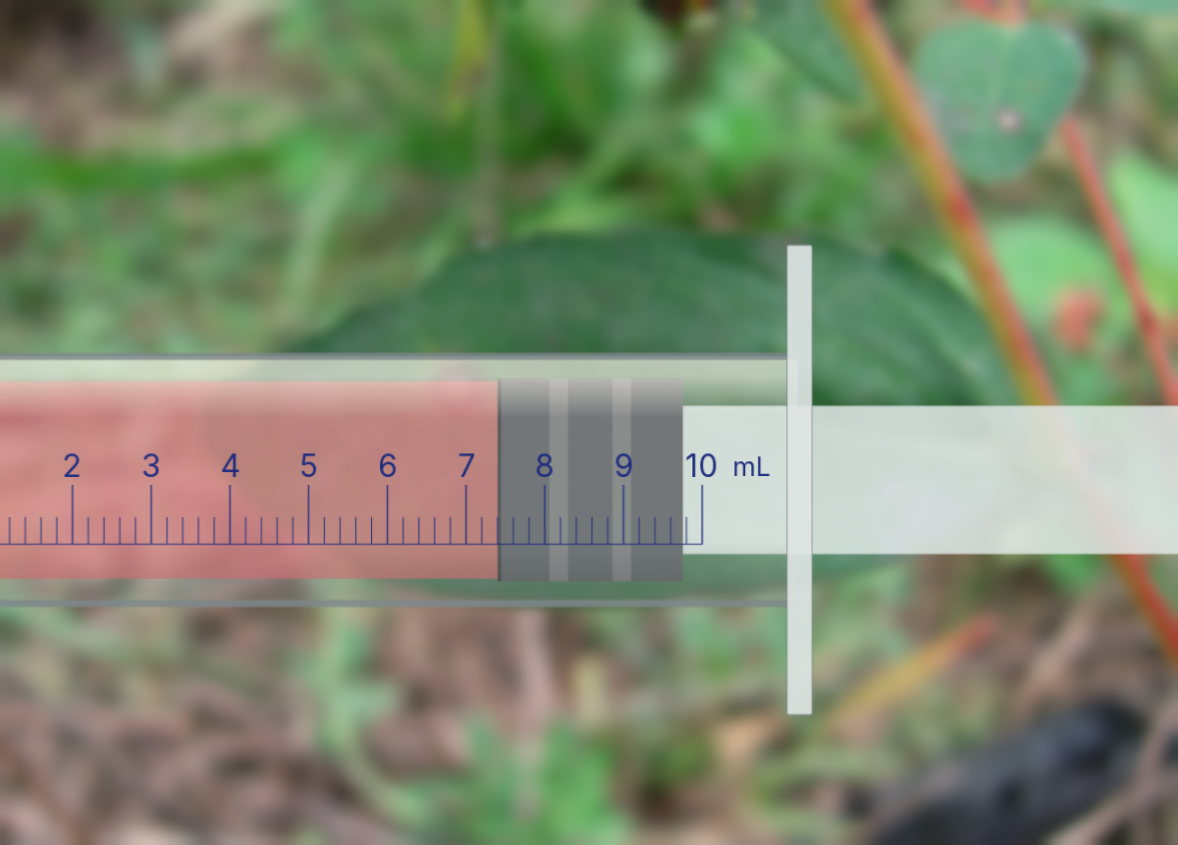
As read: 7.4 (mL)
